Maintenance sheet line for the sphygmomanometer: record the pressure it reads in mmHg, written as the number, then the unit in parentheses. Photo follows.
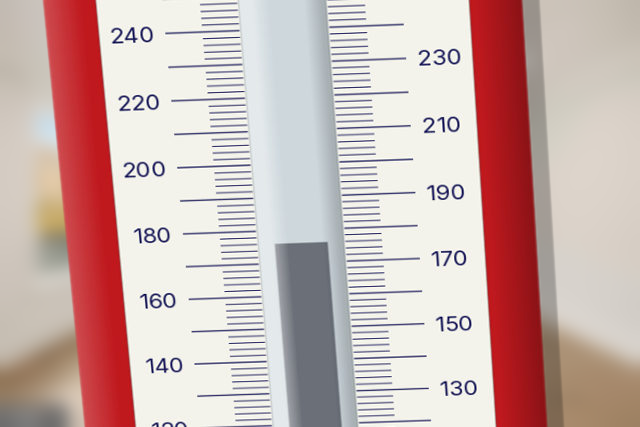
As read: 176 (mmHg)
